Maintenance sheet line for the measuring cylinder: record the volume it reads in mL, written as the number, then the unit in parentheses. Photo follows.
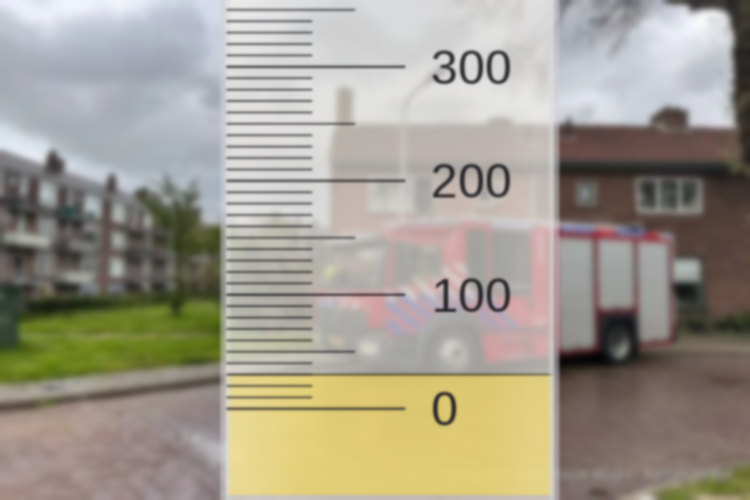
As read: 30 (mL)
